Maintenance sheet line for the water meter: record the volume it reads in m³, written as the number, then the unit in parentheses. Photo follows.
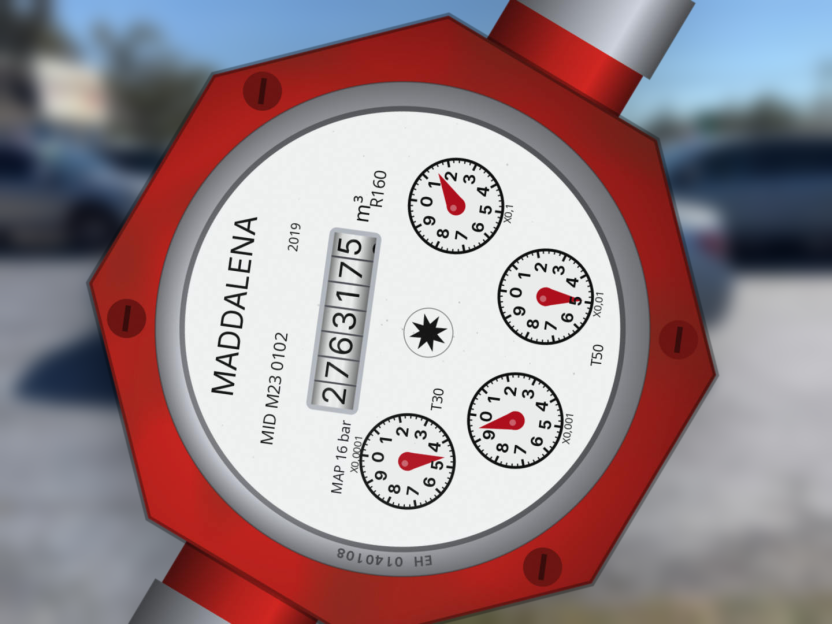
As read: 2763175.1494 (m³)
